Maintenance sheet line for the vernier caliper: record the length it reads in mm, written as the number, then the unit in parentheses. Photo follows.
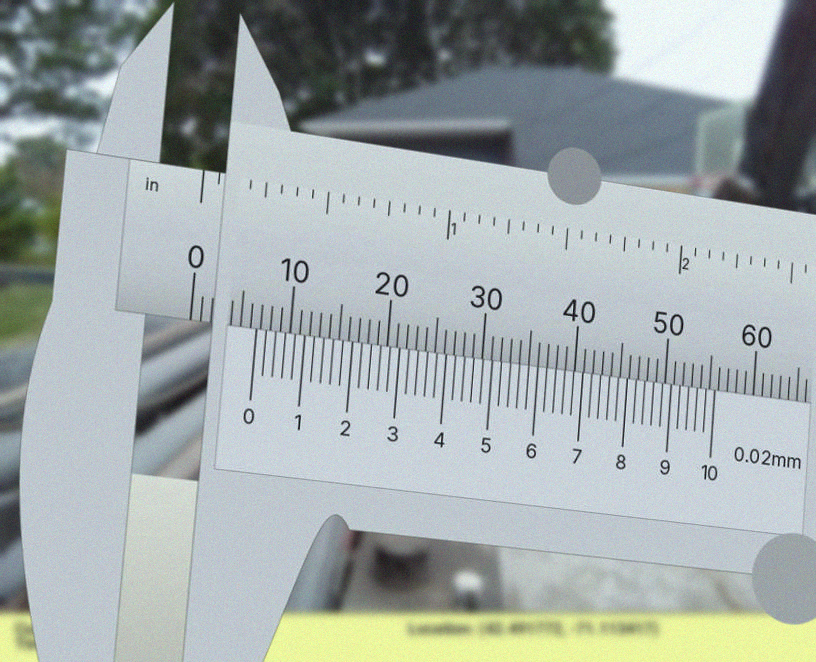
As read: 6.6 (mm)
